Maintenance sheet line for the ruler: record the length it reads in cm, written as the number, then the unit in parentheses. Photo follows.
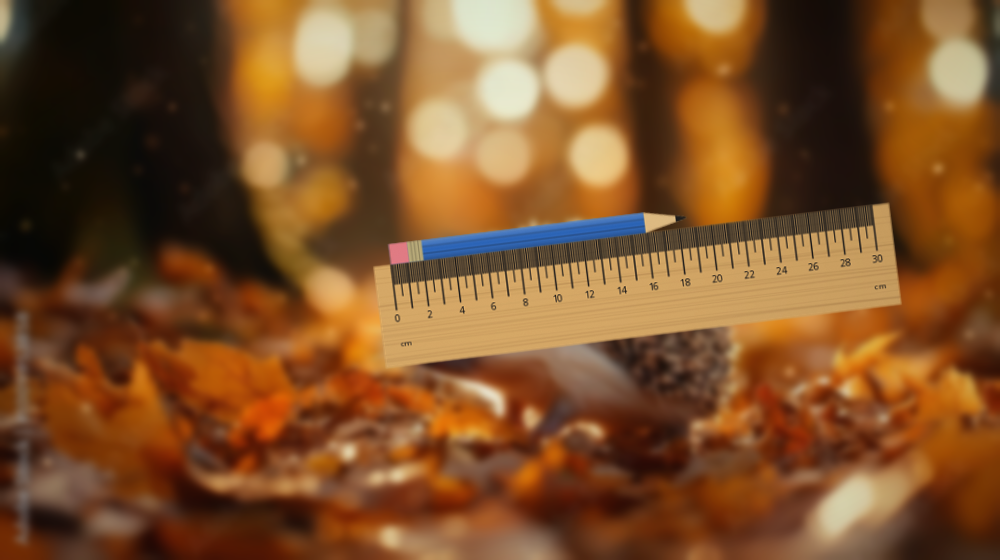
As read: 18.5 (cm)
